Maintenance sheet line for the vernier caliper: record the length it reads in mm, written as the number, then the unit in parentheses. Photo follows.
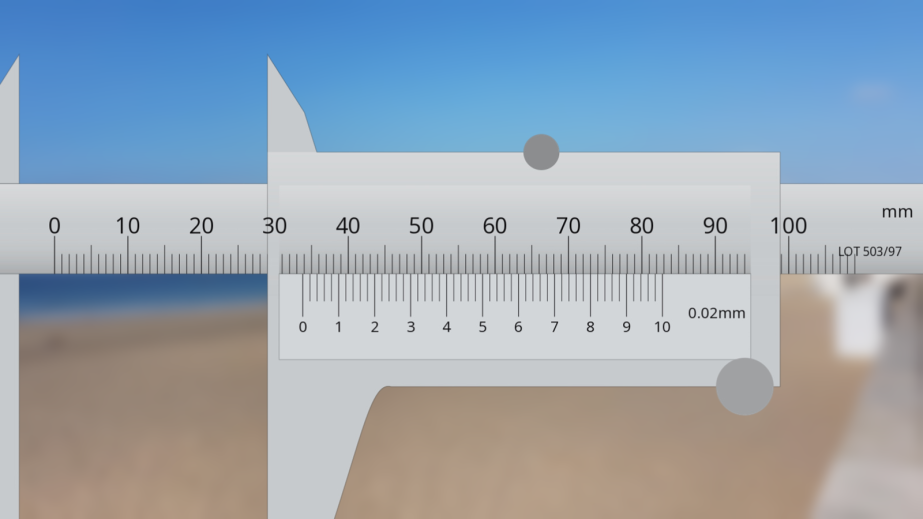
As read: 33.8 (mm)
